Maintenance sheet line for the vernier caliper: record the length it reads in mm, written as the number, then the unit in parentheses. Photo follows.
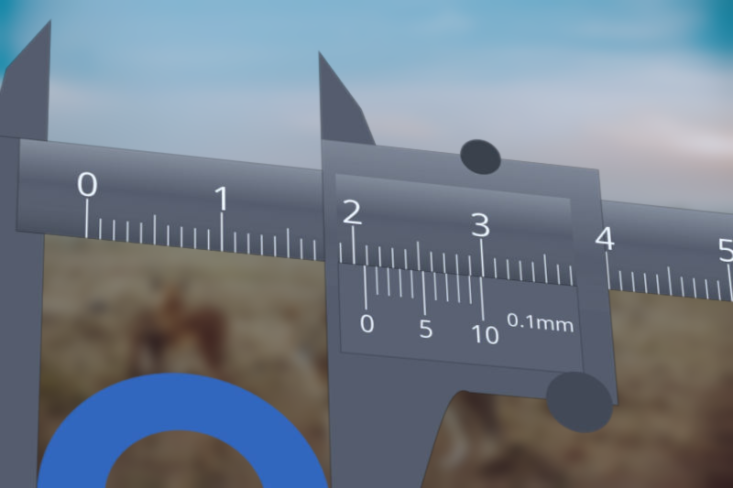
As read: 20.8 (mm)
